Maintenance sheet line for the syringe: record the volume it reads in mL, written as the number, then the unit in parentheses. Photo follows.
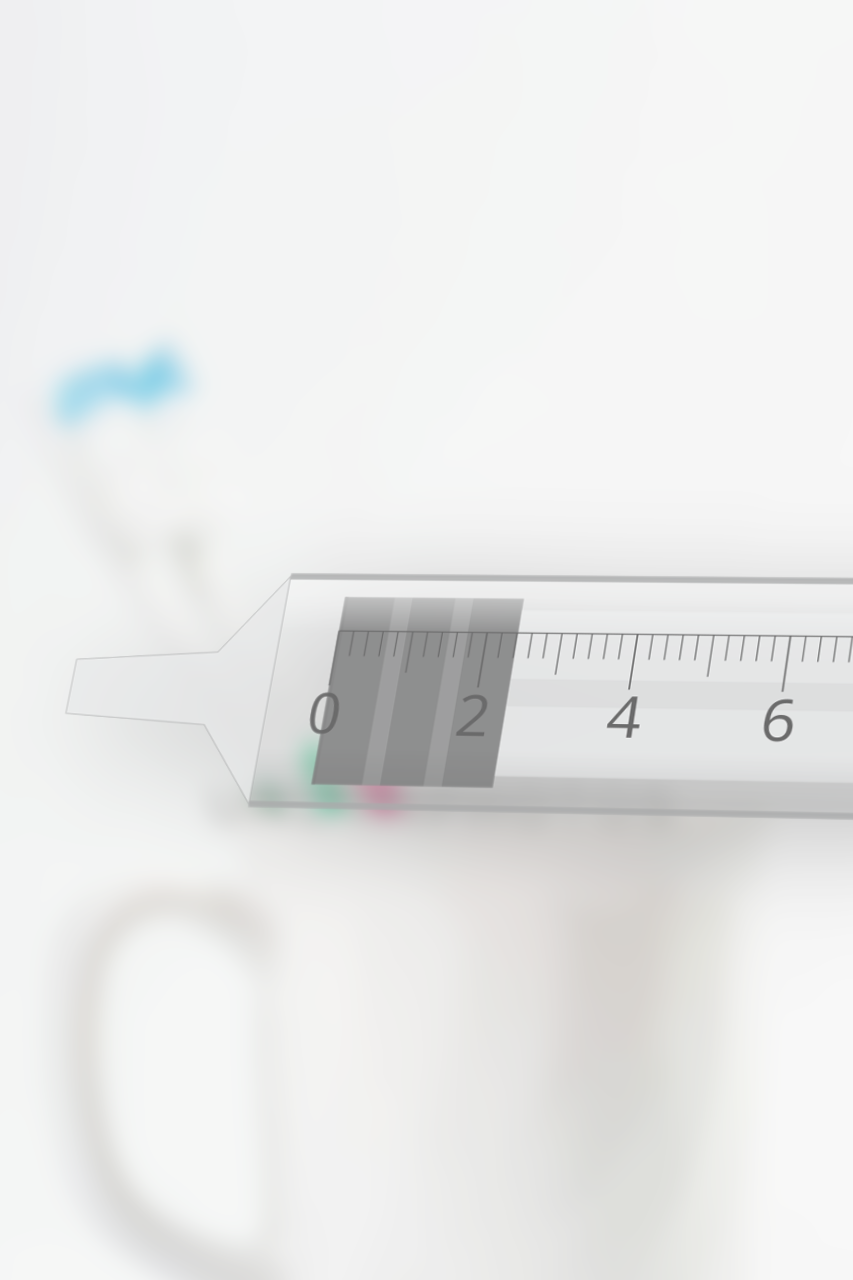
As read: 0 (mL)
